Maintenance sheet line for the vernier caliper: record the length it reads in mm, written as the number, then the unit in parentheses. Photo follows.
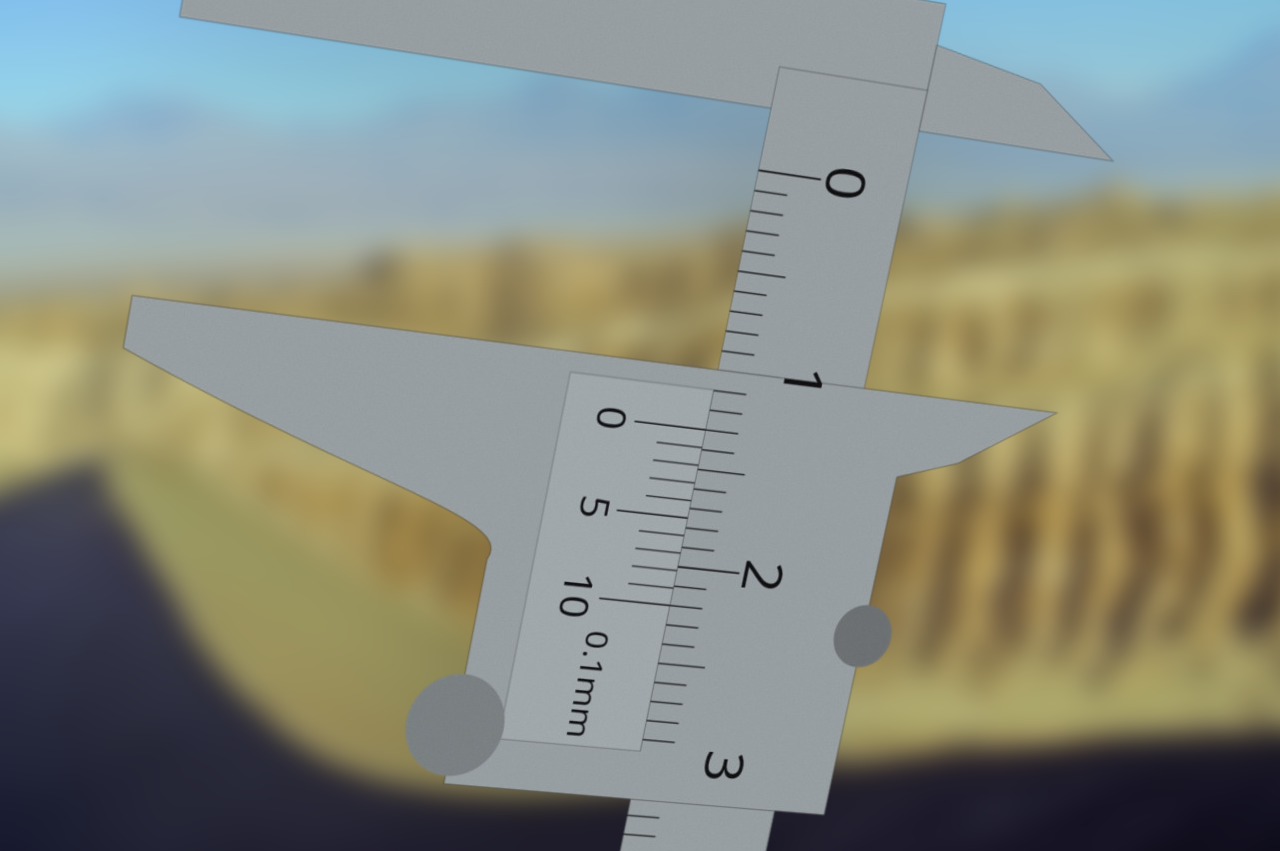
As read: 13.0 (mm)
